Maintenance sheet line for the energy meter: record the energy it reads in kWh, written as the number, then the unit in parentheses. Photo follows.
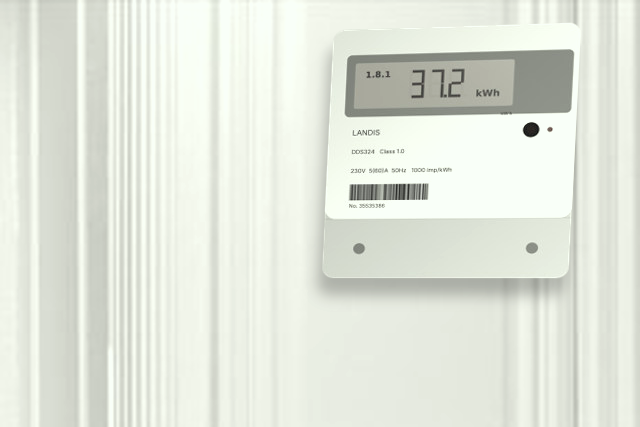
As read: 37.2 (kWh)
